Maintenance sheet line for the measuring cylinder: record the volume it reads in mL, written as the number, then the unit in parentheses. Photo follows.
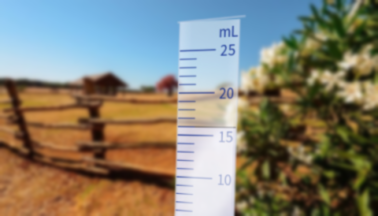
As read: 16 (mL)
